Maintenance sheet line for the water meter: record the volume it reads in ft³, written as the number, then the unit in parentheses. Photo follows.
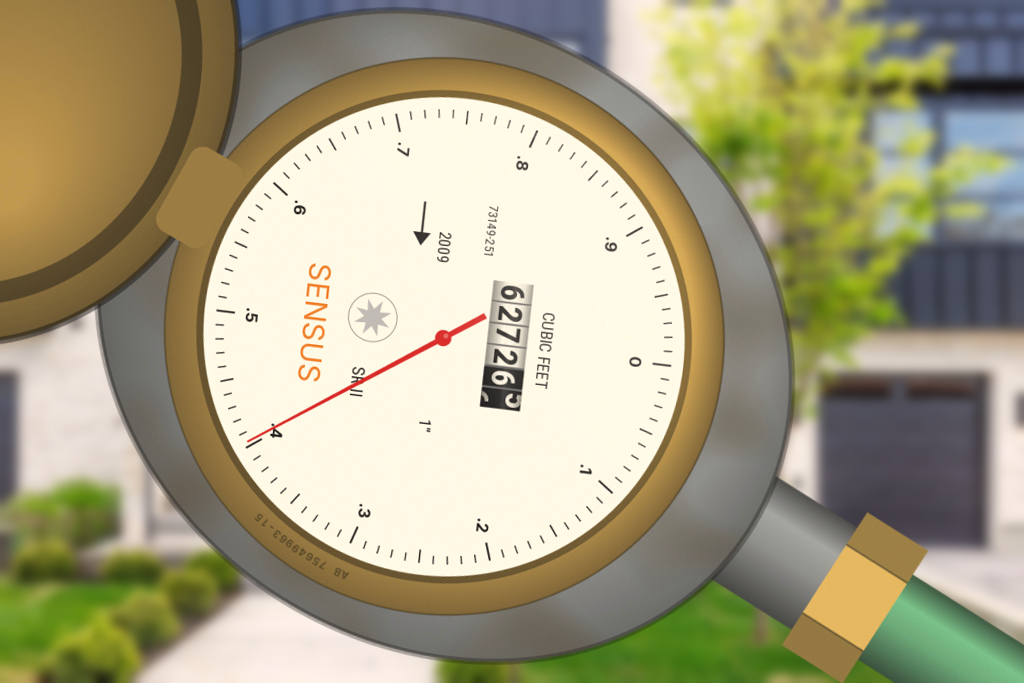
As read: 627265.40 (ft³)
